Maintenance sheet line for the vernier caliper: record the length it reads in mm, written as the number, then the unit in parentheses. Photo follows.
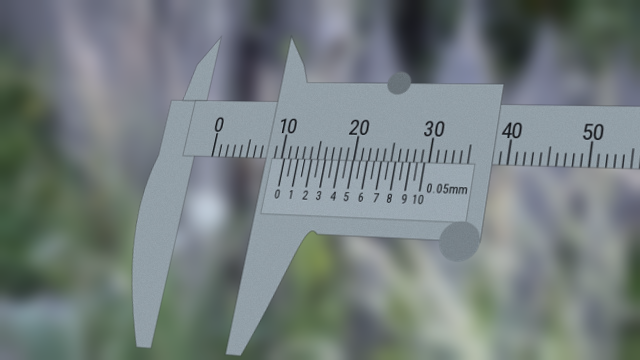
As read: 10.4 (mm)
